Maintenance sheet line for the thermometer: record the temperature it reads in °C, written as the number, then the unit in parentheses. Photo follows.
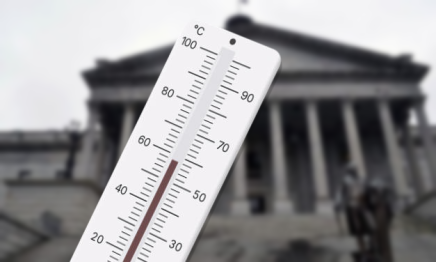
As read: 58 (°C)
